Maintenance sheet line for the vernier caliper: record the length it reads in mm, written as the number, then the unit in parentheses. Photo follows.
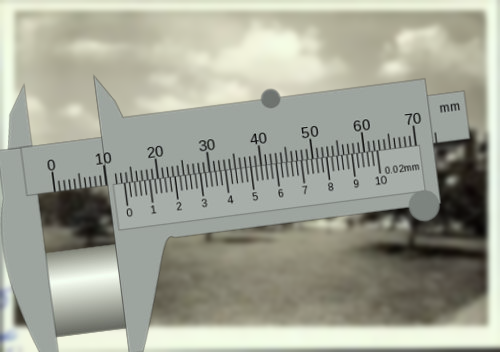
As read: 13.5 (mm)
